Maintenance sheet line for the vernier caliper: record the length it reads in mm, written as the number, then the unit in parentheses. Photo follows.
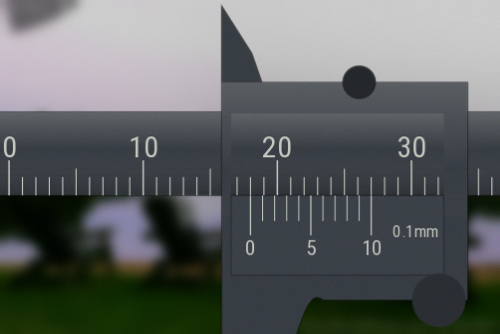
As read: 18.0 (mm)
